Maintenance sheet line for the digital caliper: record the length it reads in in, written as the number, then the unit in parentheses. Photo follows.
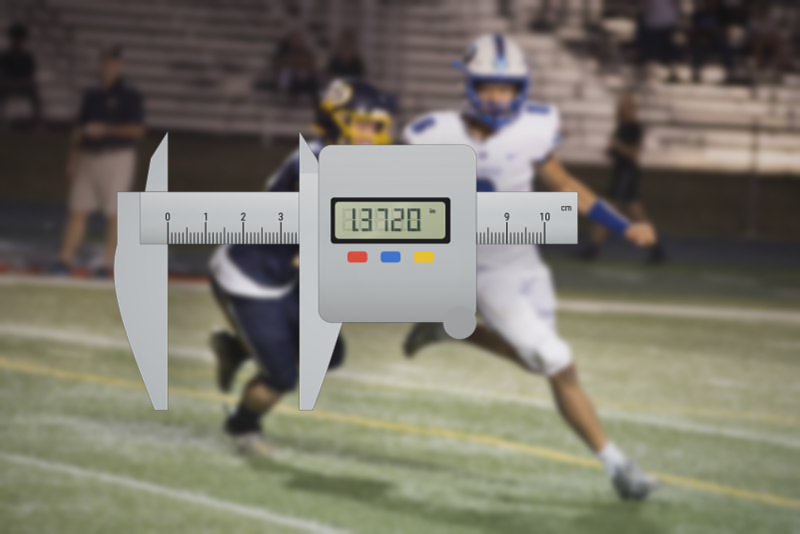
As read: 1.3720 (in)
